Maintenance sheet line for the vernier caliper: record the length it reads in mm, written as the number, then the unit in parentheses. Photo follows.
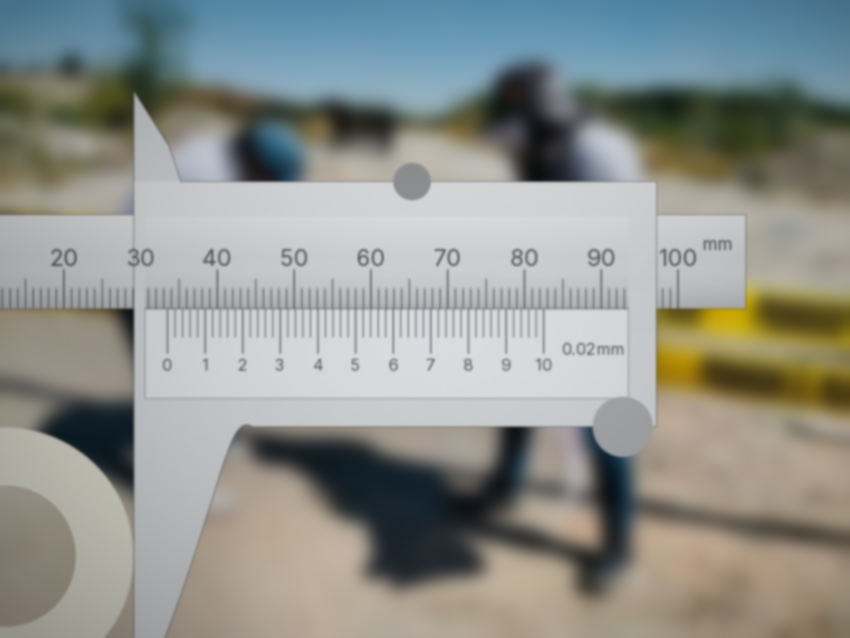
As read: 33.5 (mm)
